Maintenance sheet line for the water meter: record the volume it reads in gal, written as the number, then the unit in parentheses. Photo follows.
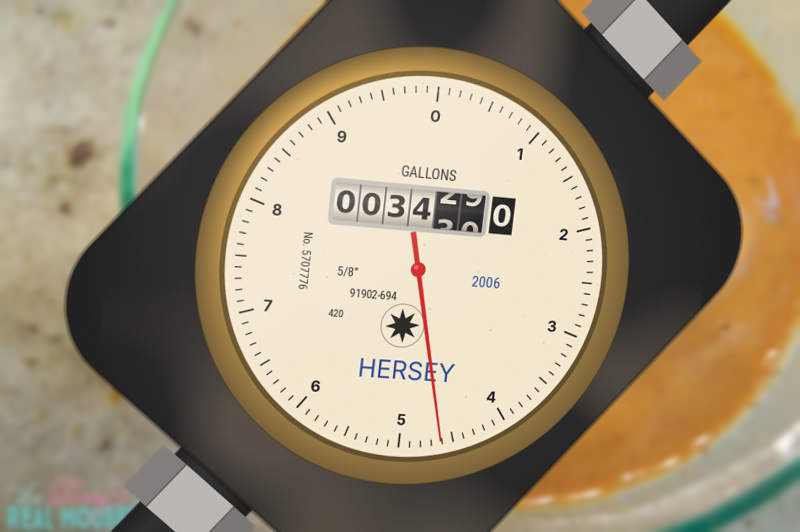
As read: 34294.6 (gal)
